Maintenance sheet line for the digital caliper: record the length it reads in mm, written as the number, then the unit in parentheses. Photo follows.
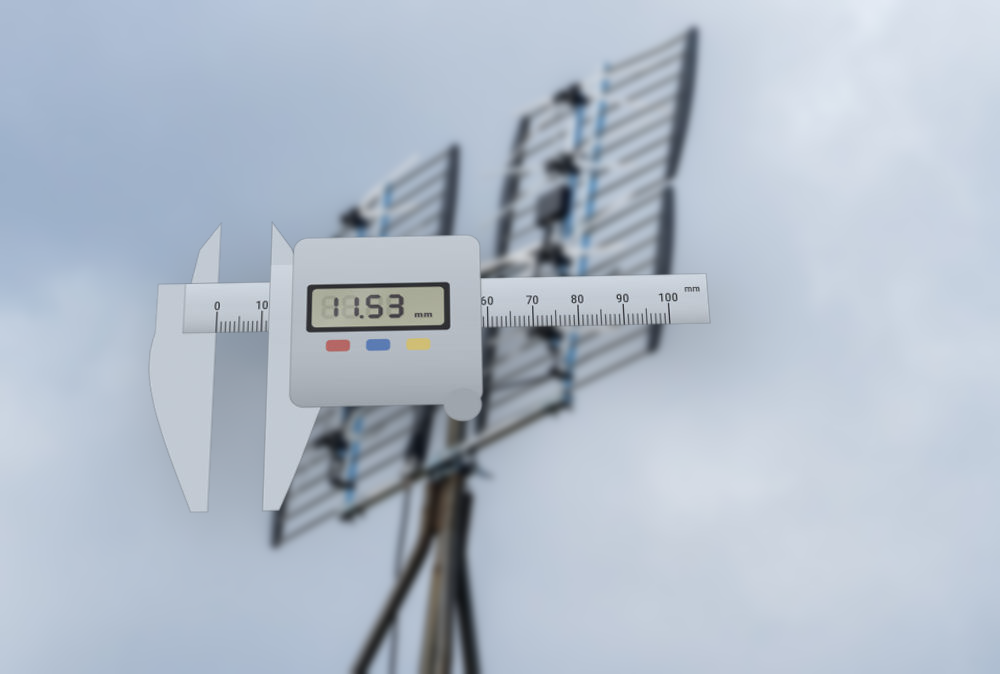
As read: 11.53 (mm)
